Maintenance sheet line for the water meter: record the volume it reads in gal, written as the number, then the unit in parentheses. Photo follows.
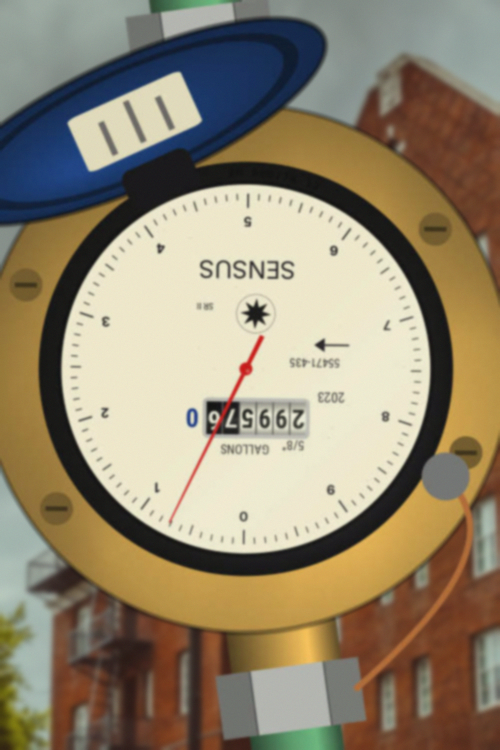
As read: 2995760.7 (gal)
